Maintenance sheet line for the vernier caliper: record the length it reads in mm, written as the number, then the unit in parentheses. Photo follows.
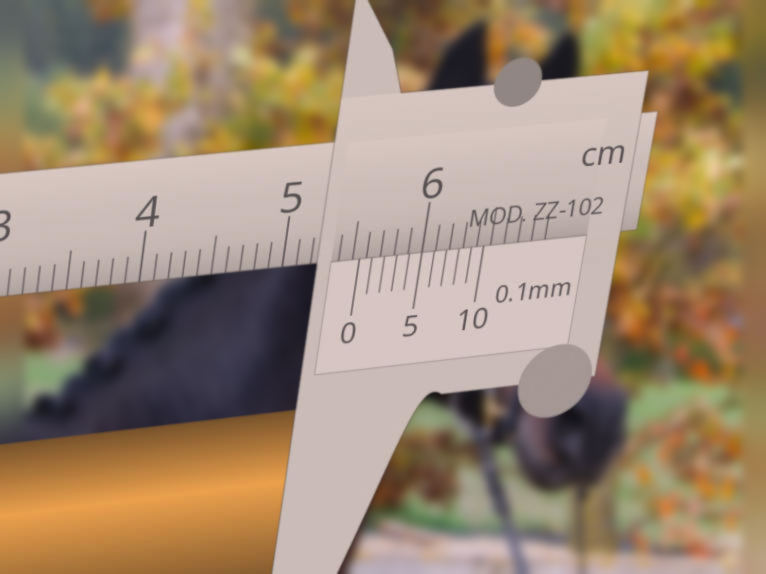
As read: 55.5 (mm)
